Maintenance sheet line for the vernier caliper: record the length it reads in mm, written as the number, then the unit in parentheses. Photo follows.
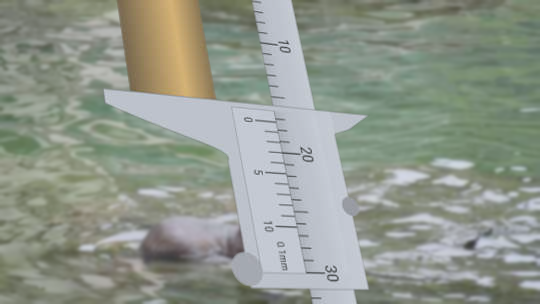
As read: 17.3 (mm)
